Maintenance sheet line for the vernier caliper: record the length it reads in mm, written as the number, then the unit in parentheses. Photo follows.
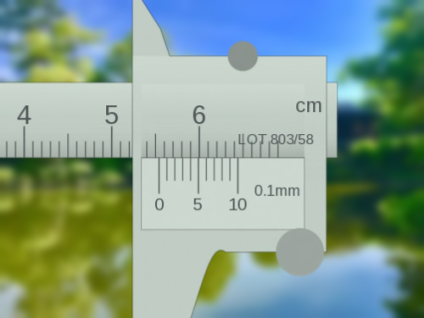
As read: 55.4 (mm)
